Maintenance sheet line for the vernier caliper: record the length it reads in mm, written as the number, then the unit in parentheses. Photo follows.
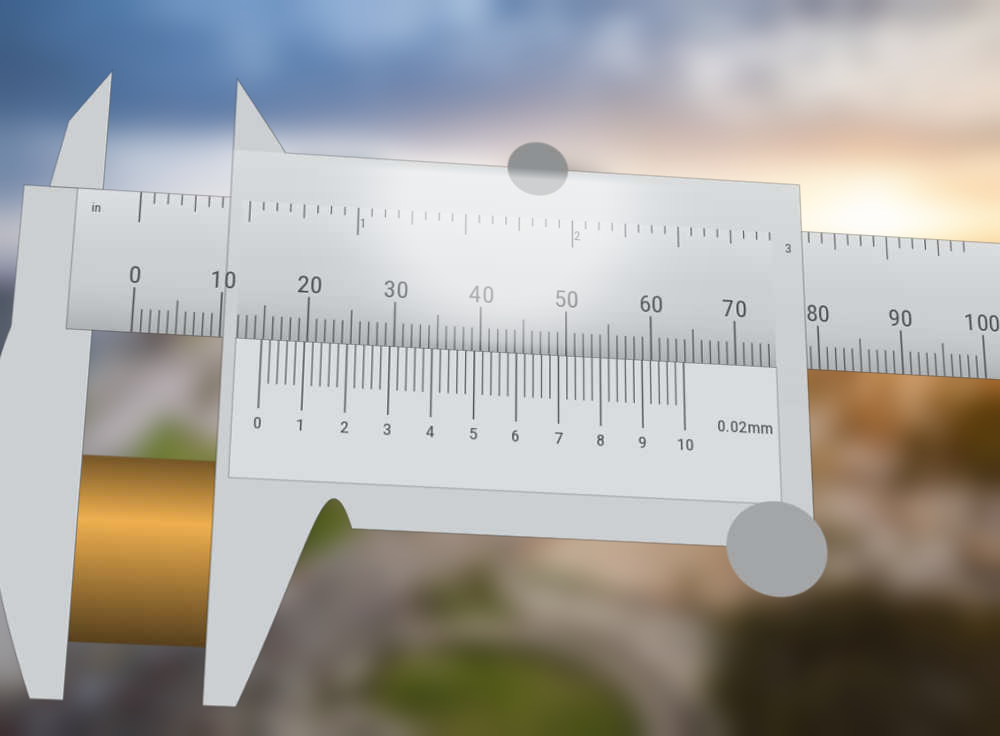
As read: 14.8 (mm)
